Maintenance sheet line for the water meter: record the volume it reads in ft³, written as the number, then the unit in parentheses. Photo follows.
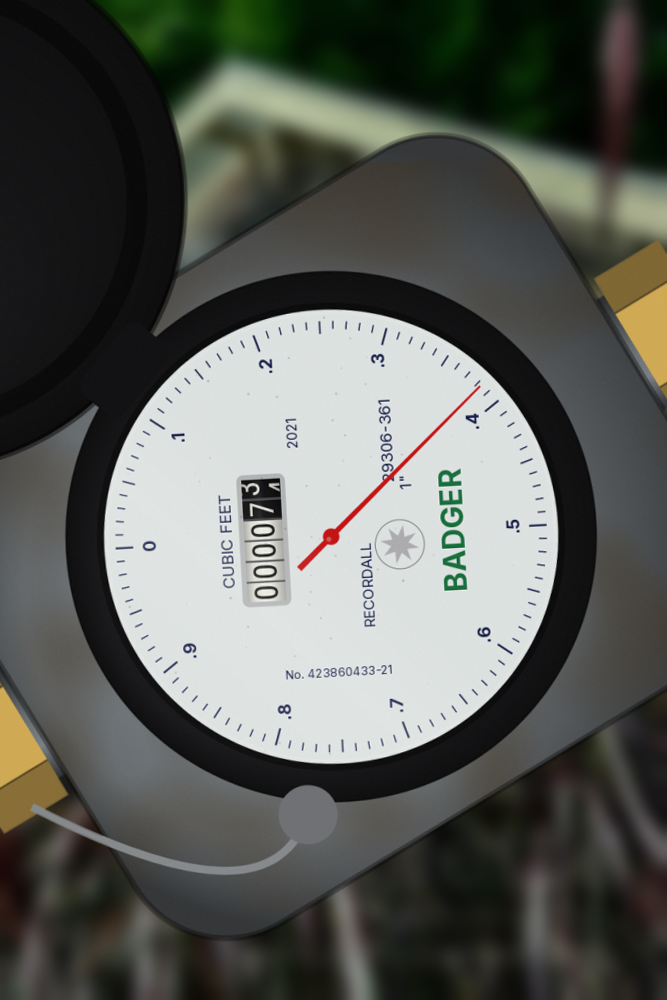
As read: 73.38 (ft³)
